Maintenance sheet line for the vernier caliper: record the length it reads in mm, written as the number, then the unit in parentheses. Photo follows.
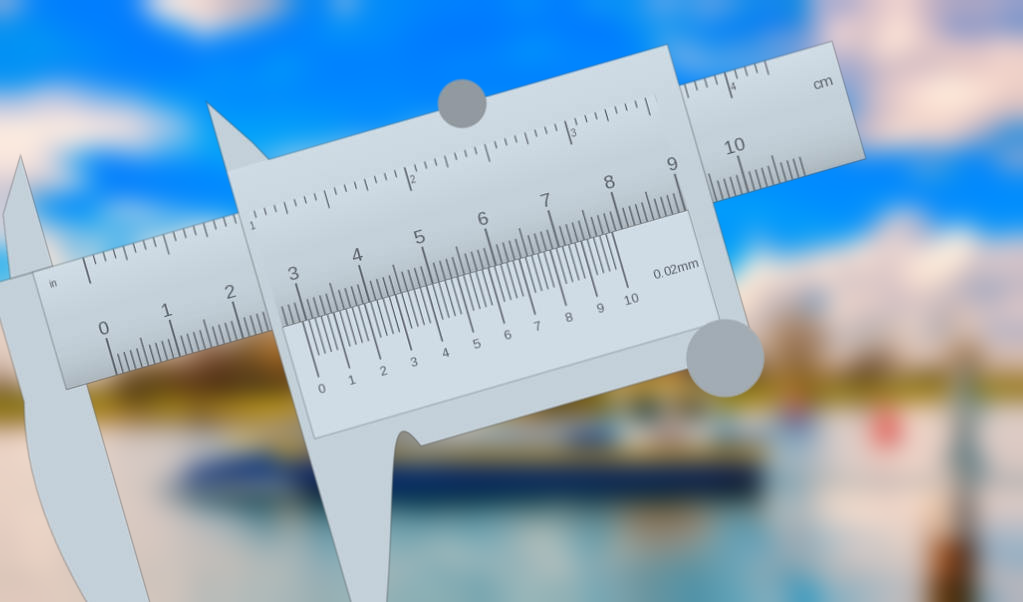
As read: 29.4 (mm)
